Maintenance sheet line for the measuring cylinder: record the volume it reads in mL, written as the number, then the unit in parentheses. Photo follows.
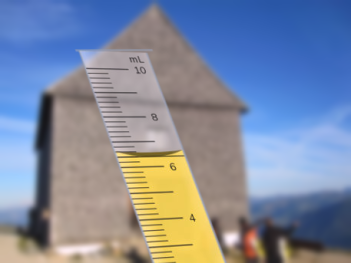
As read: 6.4 (mL)
